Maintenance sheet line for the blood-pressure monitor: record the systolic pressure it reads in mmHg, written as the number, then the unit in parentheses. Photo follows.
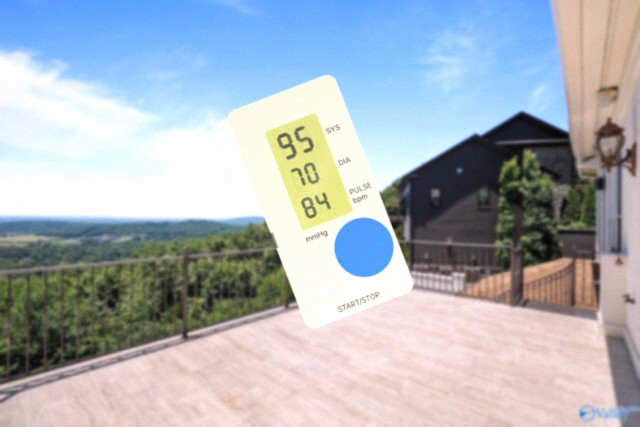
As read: 95 (mmHg)
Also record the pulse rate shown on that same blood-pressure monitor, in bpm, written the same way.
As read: 84 (bpm)
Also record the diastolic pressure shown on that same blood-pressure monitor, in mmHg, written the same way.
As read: 70 (mmHg)
